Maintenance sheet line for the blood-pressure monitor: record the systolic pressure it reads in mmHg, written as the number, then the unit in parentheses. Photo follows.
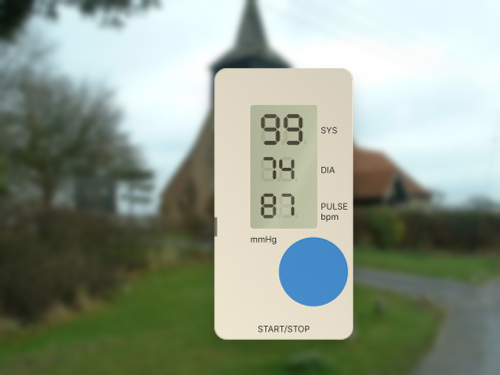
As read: 99 (mmHg)
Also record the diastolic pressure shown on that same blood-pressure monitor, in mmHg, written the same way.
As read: 74 (mmHg)
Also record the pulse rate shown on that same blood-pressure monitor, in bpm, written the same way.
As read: 87 (bpm)
